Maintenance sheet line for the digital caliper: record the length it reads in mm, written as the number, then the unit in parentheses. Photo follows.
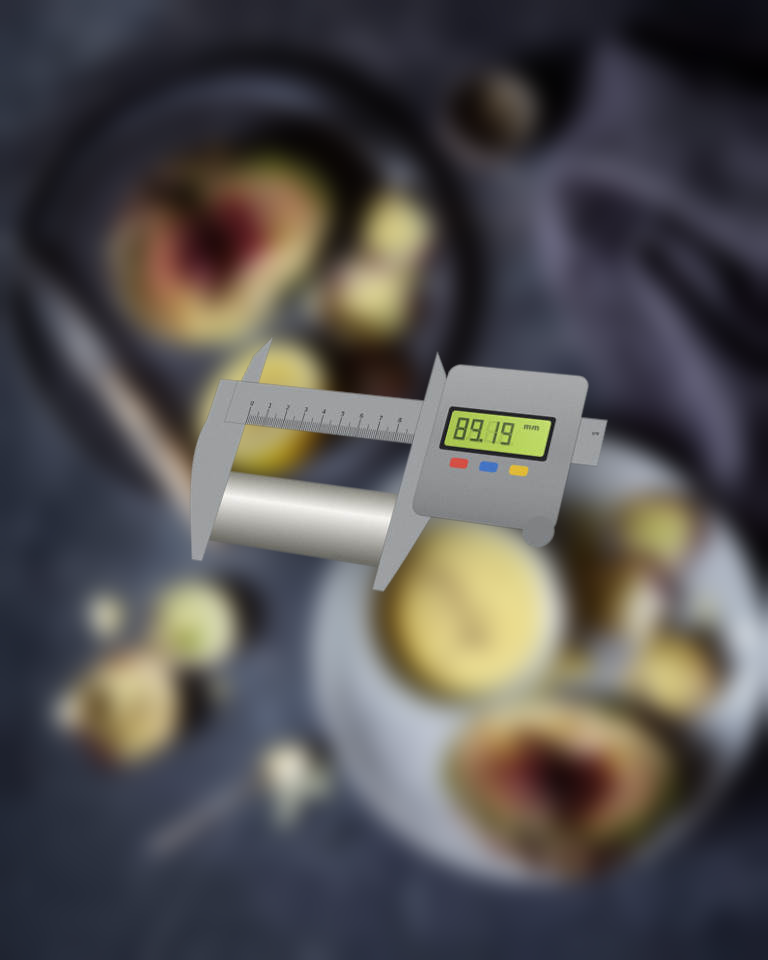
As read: 89.19 (mm)
